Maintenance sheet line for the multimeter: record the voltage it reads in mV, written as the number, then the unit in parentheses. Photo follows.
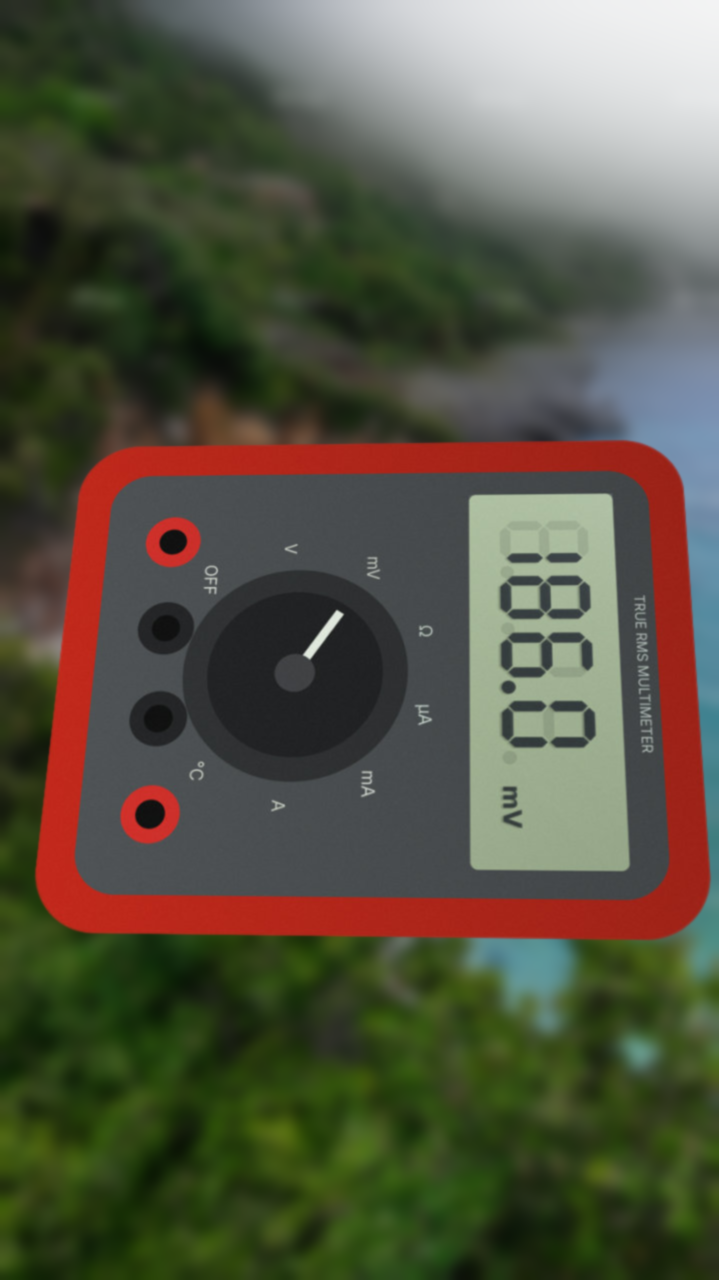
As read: 186.0 (mV)
